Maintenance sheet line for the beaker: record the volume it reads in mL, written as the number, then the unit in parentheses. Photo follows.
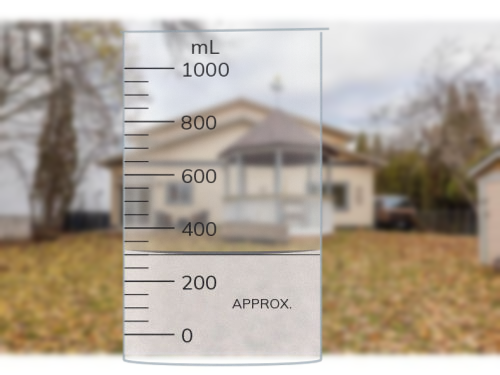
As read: 300 (mL)
